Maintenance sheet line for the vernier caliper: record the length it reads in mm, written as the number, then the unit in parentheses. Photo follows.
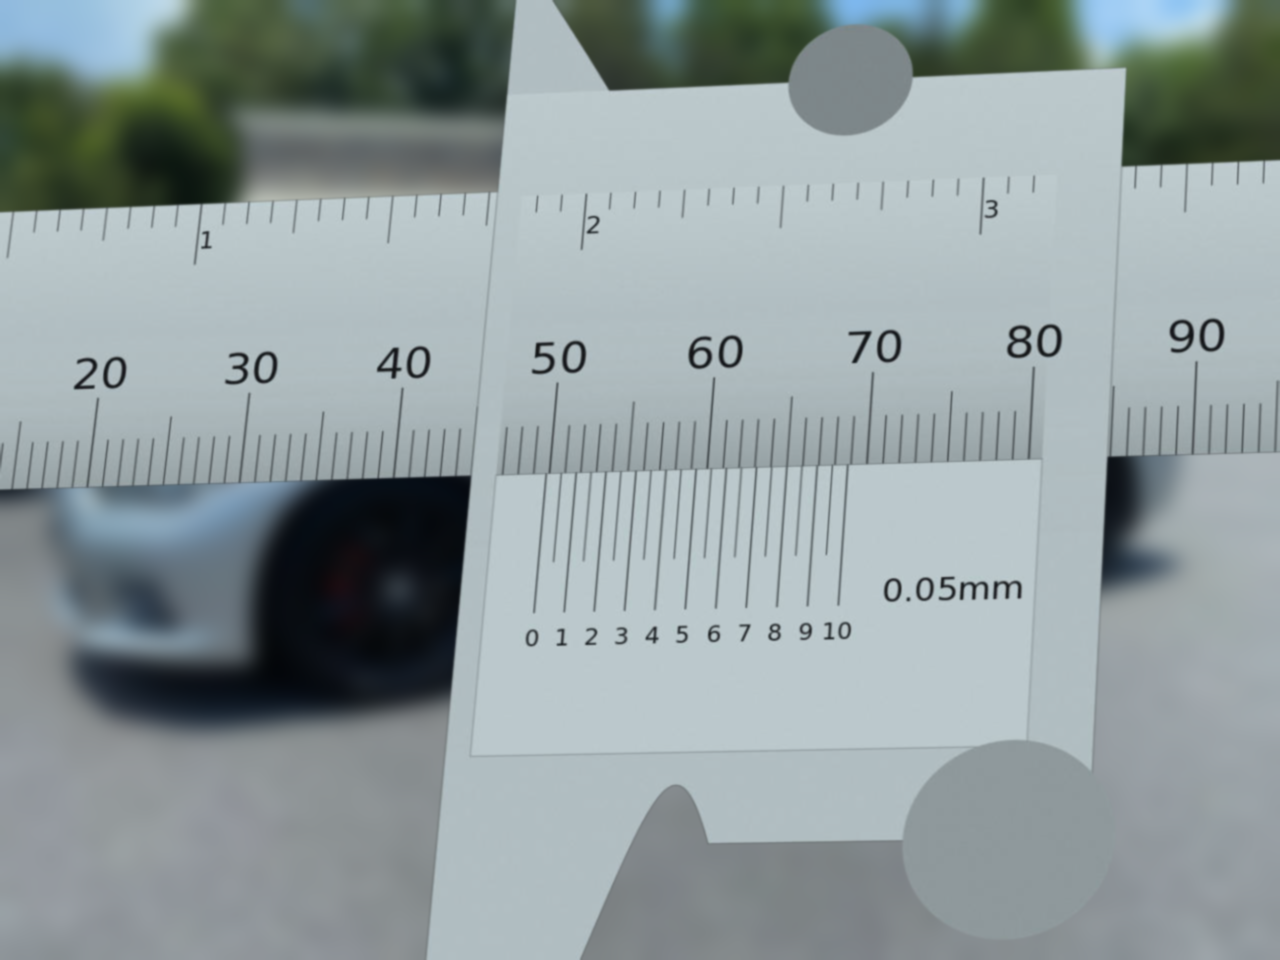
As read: 49.8 (mm)
